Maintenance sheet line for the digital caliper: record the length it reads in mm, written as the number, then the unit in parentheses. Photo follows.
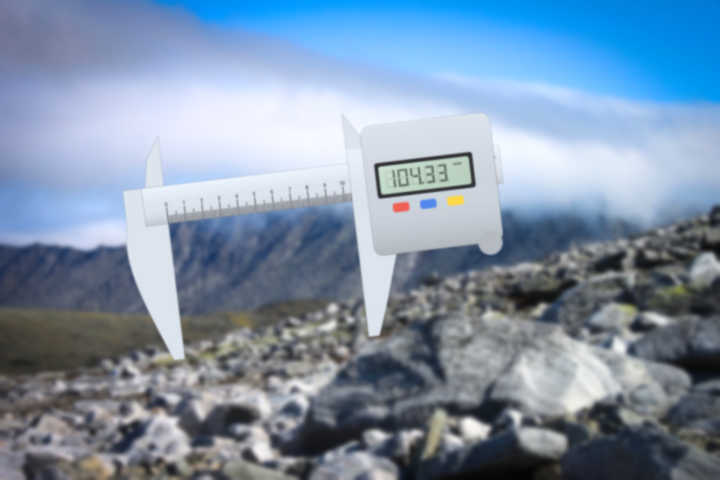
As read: 104.33 (mm)
